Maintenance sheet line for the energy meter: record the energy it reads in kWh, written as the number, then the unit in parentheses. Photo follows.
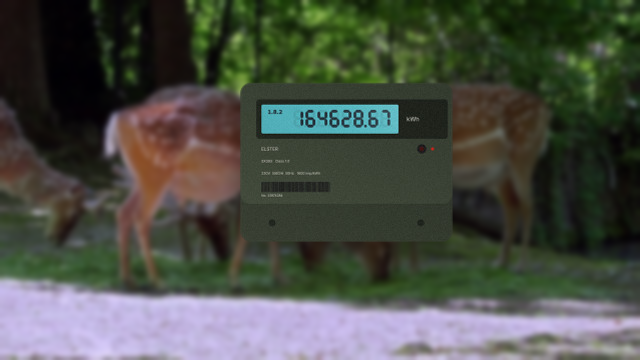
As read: 164628.67 (kWh)
